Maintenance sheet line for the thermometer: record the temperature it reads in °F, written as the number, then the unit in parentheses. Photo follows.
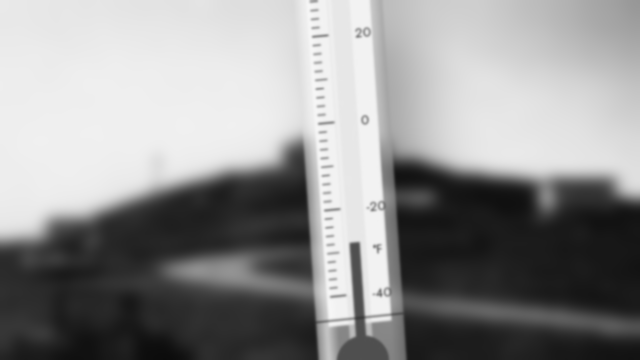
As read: -28 (°F)
